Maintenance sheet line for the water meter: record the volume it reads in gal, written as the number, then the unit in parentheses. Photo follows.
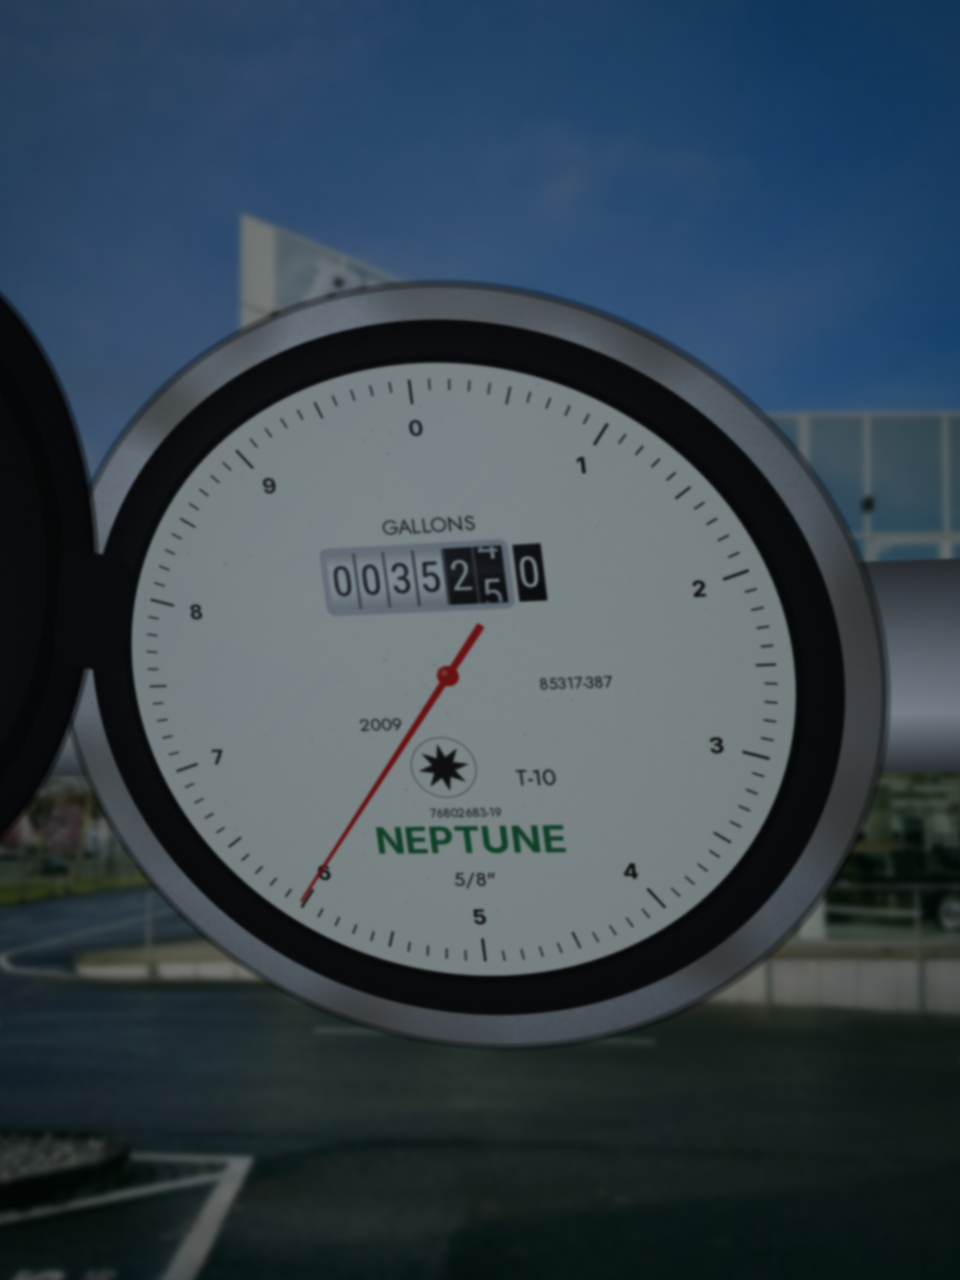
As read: 35246.0 (gal)
